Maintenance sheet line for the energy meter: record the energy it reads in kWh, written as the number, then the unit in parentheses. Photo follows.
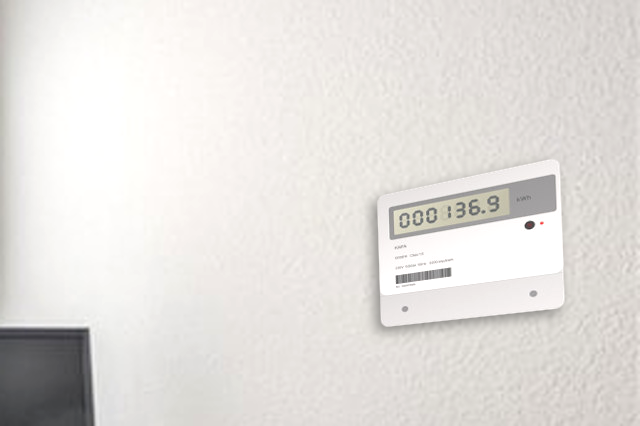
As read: 136.9 (kWh)
